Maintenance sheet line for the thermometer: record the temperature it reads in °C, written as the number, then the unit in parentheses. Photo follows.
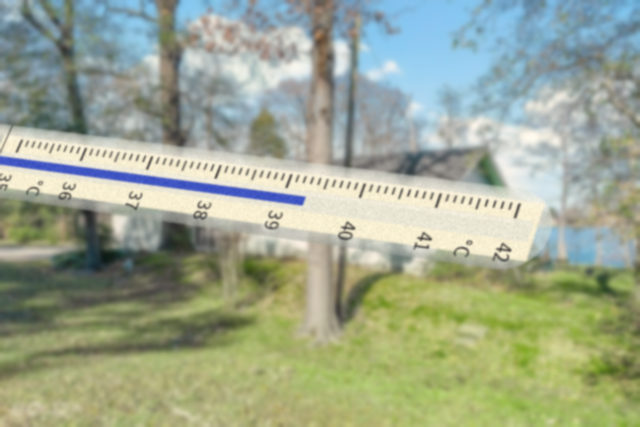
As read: 39.3 (°C)
